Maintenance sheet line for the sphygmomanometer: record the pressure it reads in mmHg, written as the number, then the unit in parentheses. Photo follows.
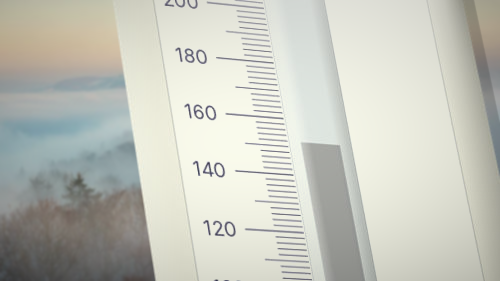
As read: 152 (mmHg)
